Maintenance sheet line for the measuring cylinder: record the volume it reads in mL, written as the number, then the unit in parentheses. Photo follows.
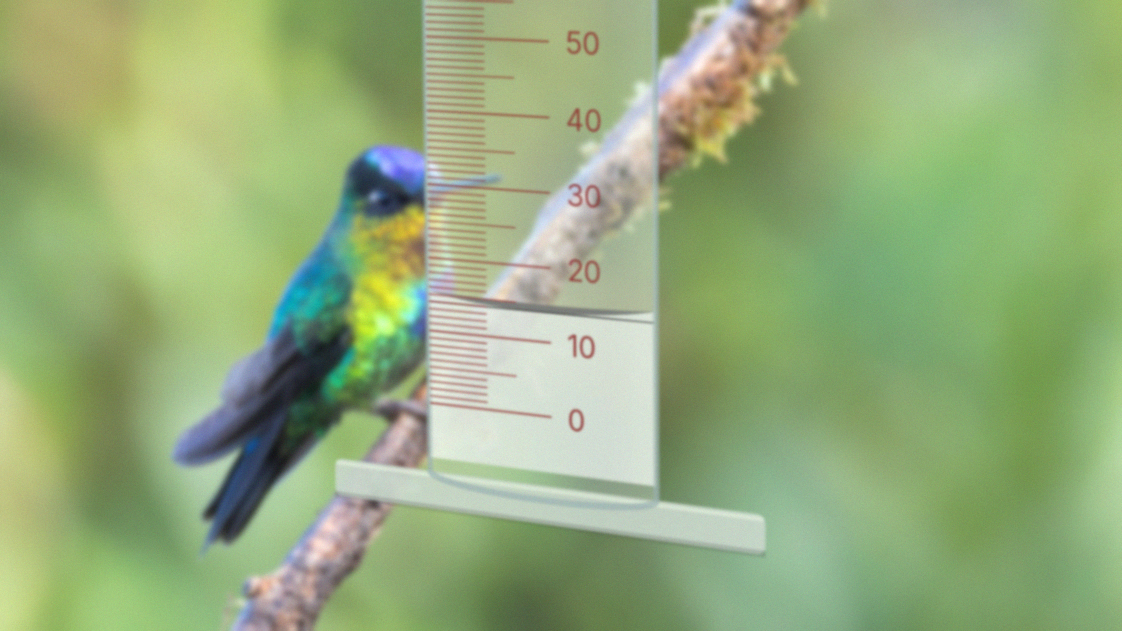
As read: 14 (mL)
